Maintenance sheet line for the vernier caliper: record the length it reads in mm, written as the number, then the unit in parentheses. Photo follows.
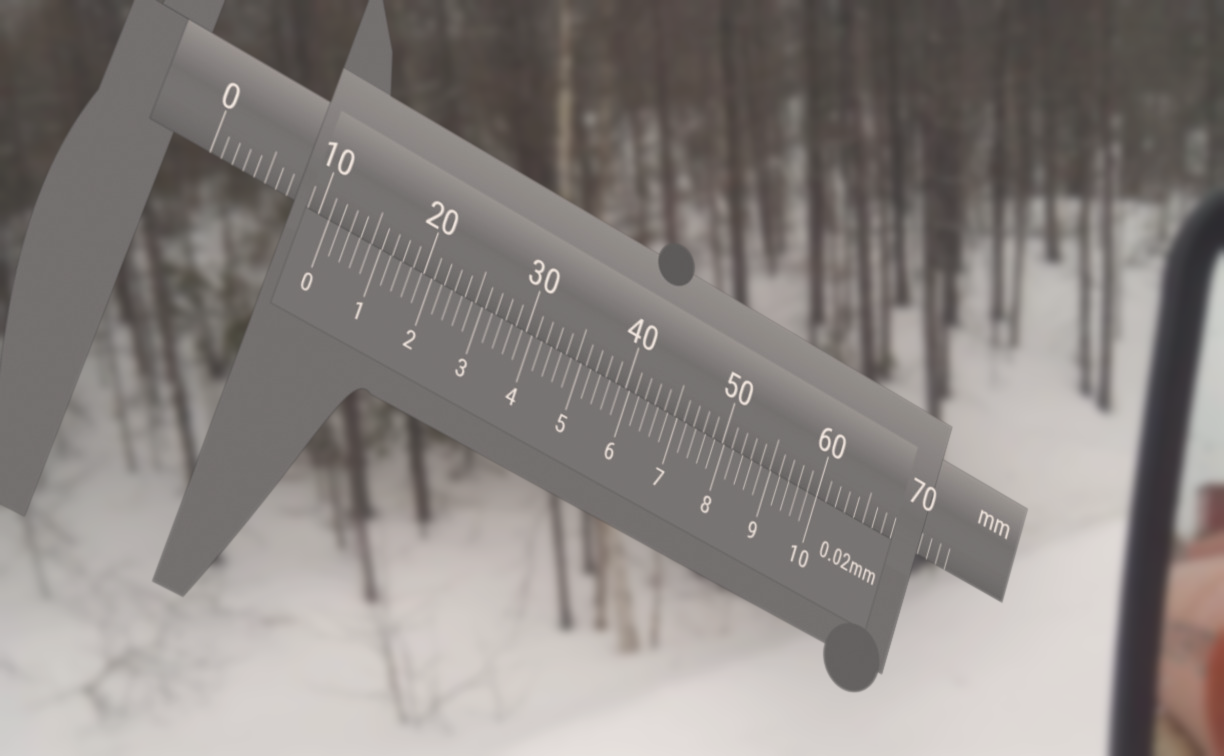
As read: 11.0 (mm)
